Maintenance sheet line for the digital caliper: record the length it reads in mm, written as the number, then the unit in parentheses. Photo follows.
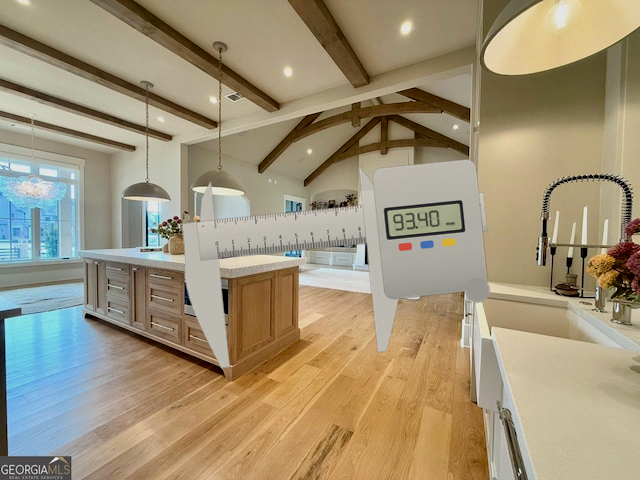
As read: 93.40 (mm)
